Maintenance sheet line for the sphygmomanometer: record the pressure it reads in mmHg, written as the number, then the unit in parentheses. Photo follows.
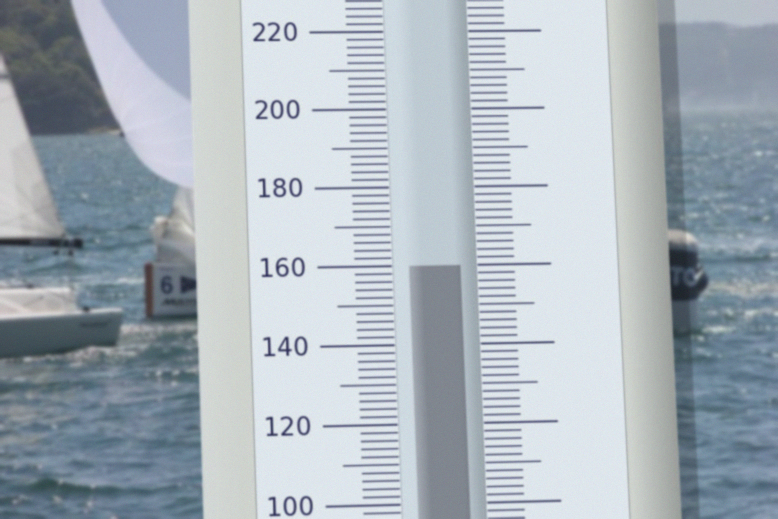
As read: 160 (mmHg)
